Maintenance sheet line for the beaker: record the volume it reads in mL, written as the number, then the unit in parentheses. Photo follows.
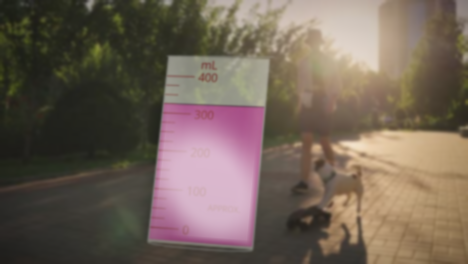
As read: 325 (mL)
